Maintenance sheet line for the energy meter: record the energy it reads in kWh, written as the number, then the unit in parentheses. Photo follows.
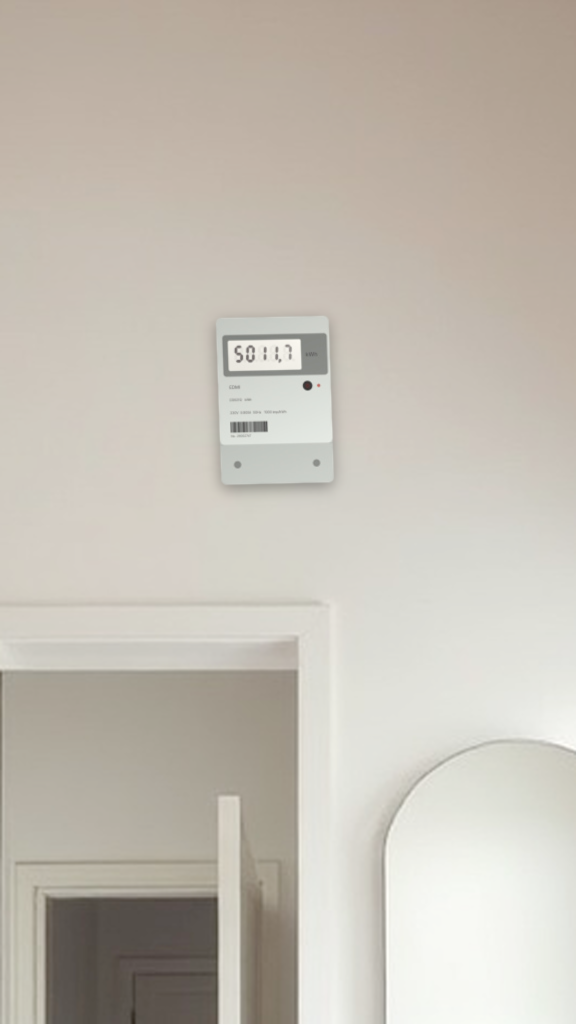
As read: 5011.7 (kWh)
